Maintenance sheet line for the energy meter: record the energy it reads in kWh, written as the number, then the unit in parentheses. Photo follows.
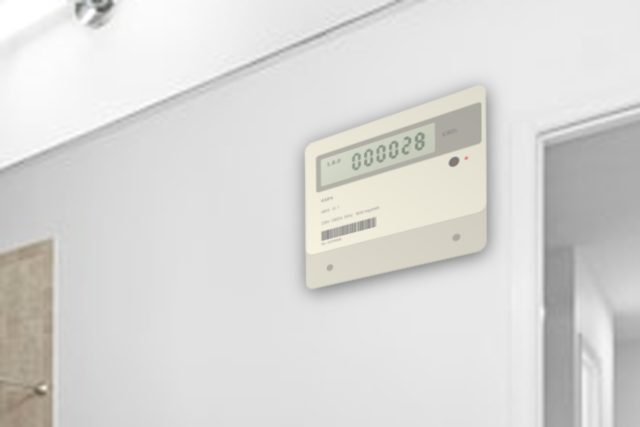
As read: 28 (kWh)
